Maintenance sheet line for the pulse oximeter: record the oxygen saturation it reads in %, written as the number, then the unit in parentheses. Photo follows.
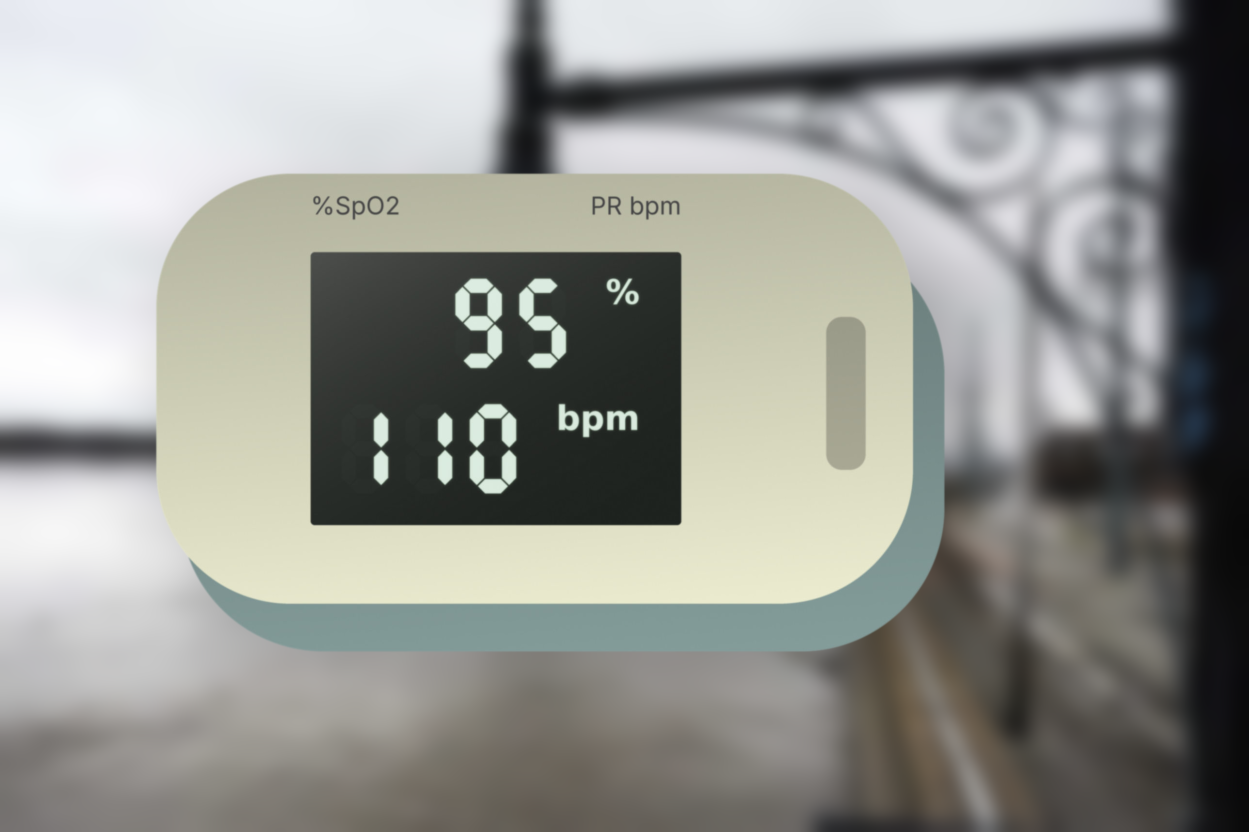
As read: 95 (%)
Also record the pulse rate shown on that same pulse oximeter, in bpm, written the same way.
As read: 110 (bpm)
